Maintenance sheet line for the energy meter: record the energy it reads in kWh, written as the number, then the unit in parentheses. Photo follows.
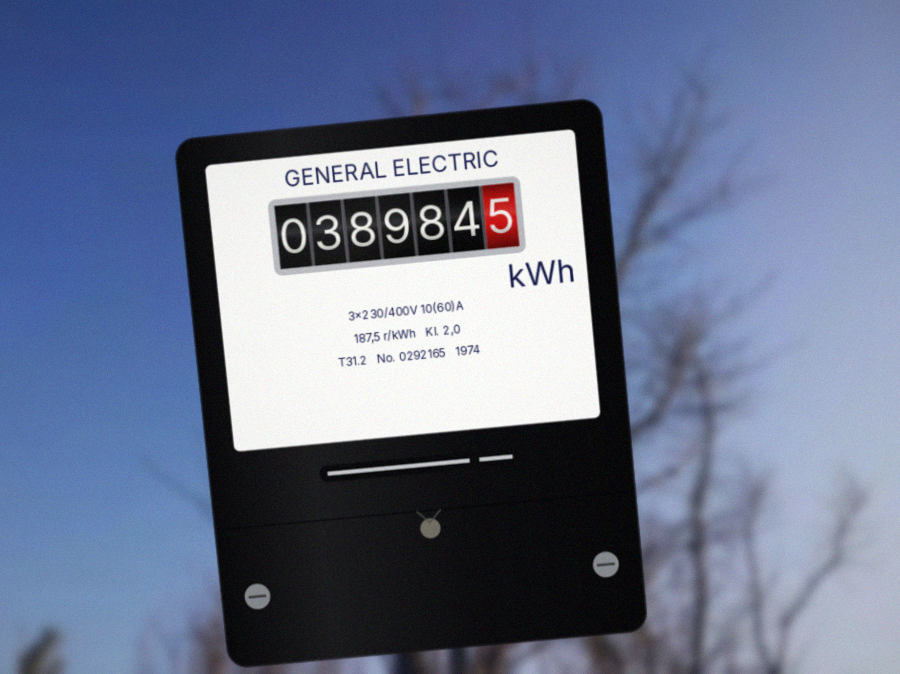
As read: 38984.5 (kWh)
